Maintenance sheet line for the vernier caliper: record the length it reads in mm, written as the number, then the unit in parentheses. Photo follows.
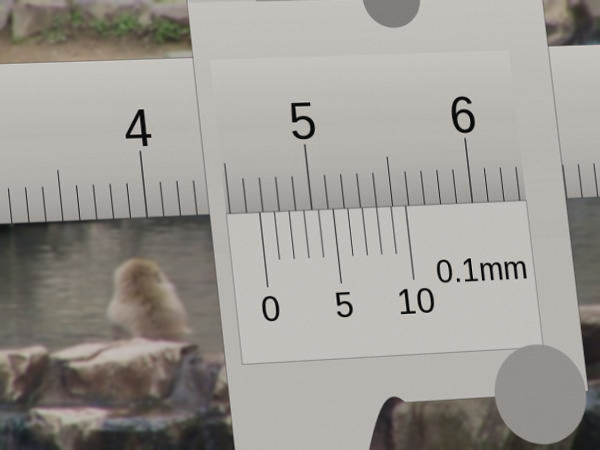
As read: 46.8 (mm)
